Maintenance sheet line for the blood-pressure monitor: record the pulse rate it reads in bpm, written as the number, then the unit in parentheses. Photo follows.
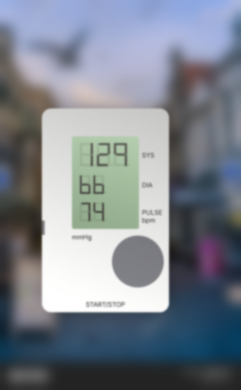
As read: 74 (bpm)
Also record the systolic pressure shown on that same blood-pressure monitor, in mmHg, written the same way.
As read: 129 (mmHg)
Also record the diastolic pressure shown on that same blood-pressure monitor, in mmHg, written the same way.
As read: 66 (mmHg)
